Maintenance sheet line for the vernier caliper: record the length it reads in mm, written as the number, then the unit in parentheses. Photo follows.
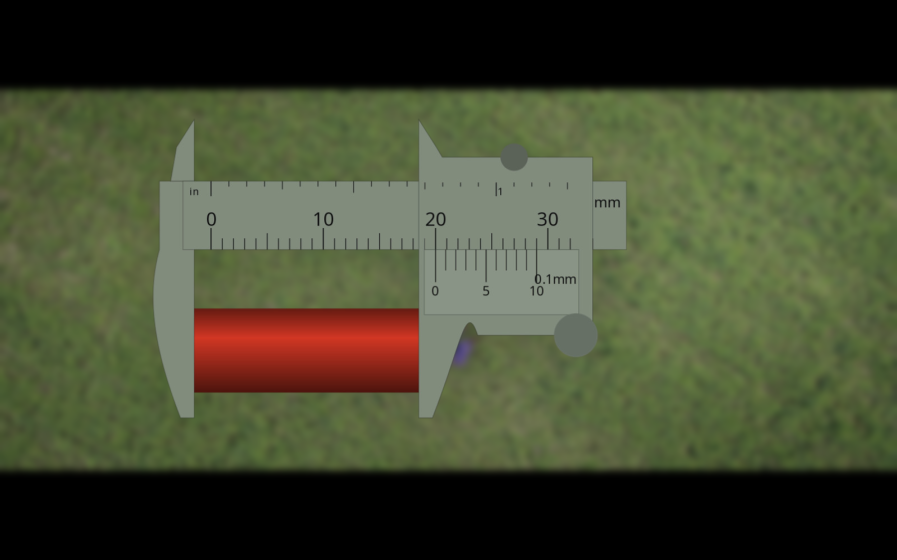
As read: 20.0 (mm)
